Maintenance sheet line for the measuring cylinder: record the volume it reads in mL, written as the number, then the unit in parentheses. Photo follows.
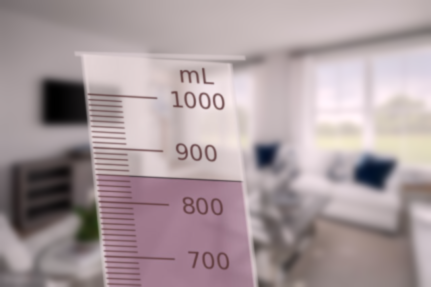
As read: 850 (mL)
